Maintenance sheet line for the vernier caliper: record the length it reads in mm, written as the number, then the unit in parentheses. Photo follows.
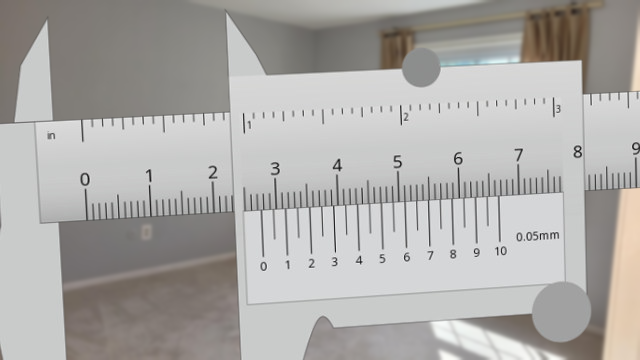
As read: 27.6 (mm)
